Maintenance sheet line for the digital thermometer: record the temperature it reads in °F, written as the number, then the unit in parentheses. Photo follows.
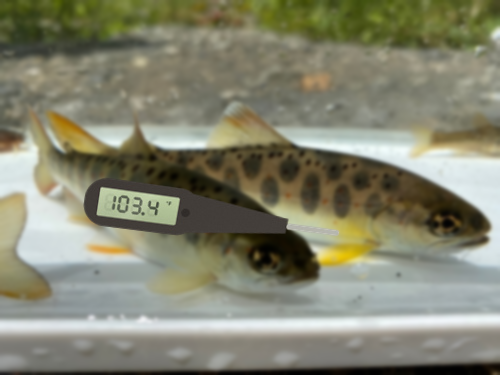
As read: 103.4 (°F)
